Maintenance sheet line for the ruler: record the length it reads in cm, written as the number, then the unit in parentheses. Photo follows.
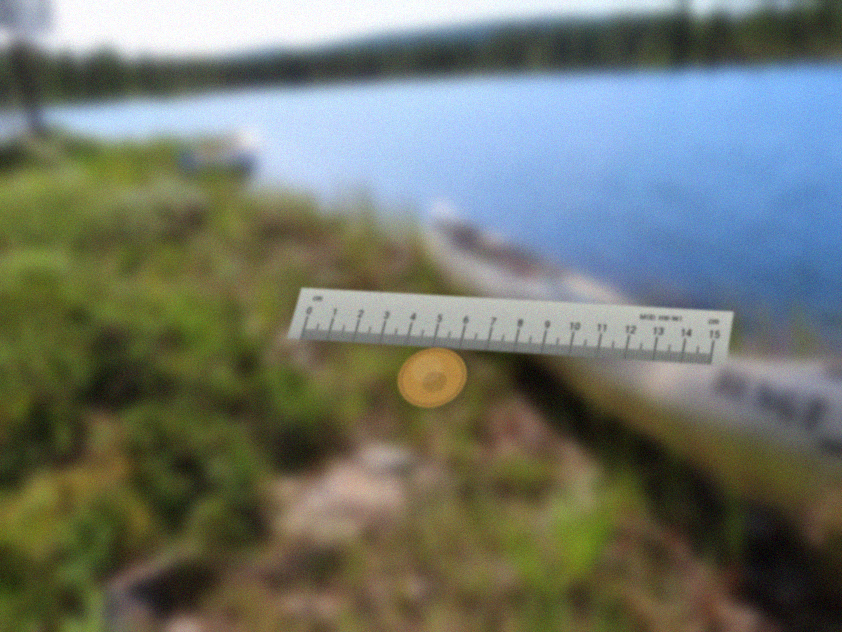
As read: 2.5 (cm)
